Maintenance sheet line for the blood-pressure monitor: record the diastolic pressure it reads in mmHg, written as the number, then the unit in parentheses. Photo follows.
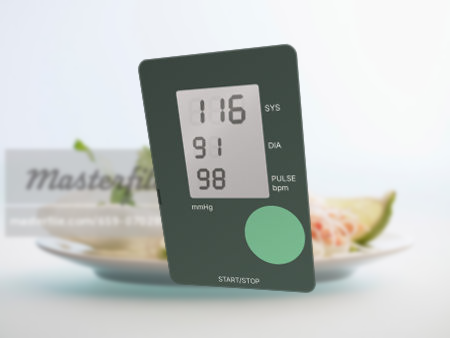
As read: 91 (mmHg)
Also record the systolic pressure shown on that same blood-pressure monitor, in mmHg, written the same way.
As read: 116 (mmHg)
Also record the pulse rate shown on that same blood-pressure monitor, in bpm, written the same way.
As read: 98 (bpm)
